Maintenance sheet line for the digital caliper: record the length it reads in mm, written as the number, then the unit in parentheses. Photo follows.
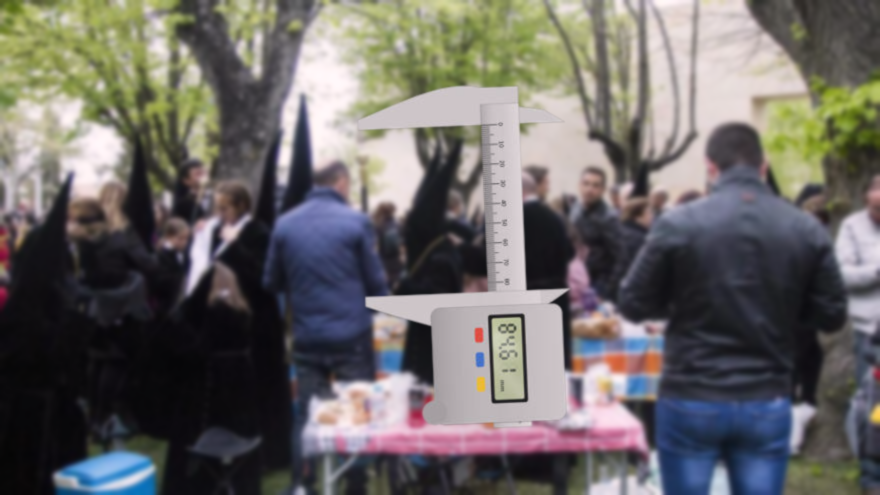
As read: 84.61 (mm)
